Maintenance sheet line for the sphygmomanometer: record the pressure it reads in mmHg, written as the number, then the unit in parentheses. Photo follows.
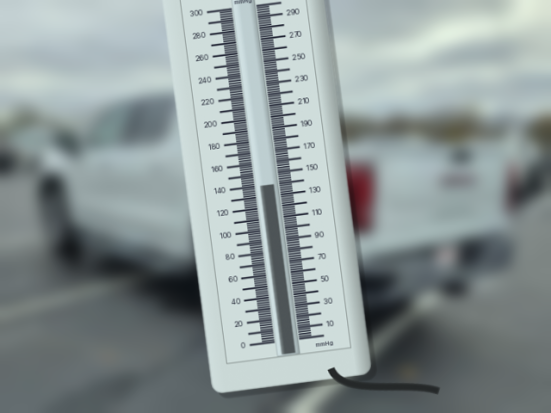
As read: 140 (mmHg)
